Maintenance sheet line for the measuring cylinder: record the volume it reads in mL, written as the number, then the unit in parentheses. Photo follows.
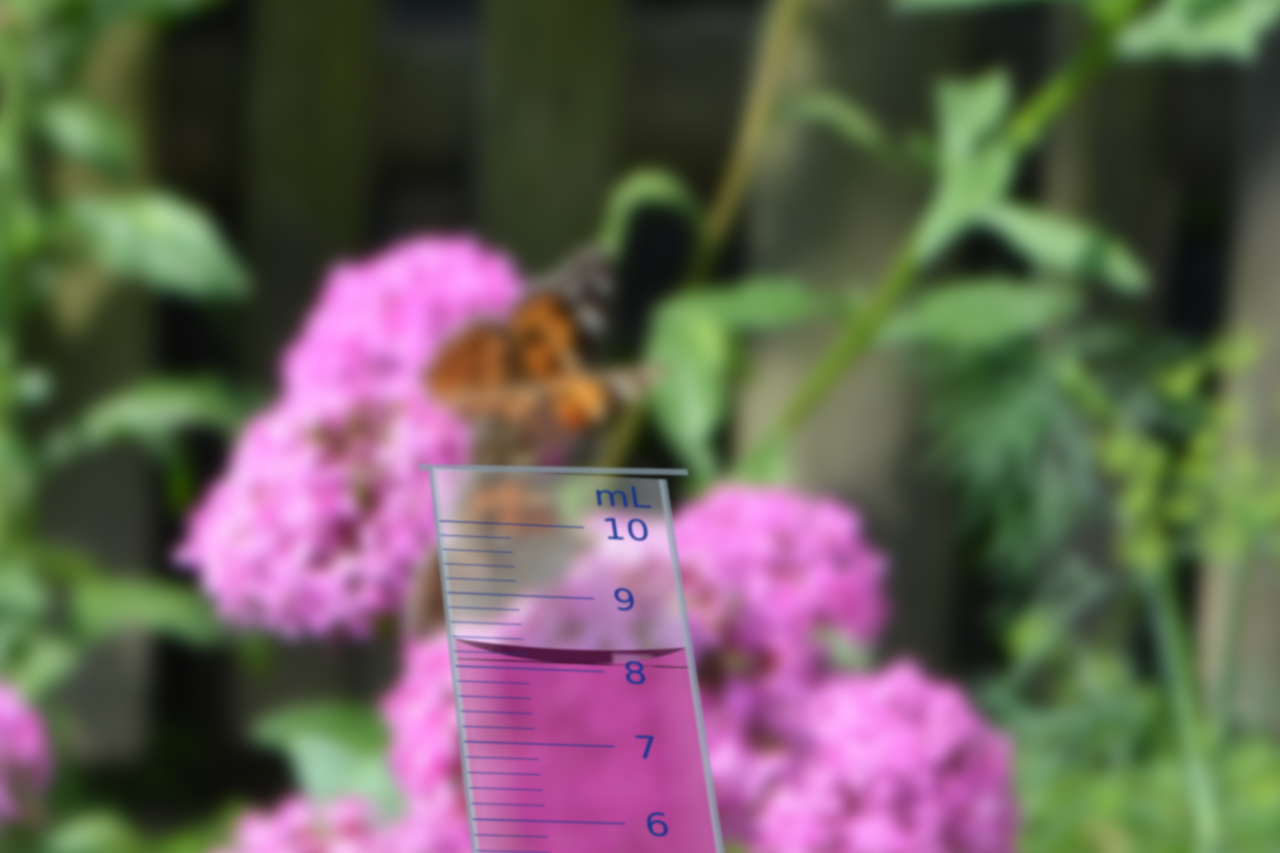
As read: 8.1 (mL)
